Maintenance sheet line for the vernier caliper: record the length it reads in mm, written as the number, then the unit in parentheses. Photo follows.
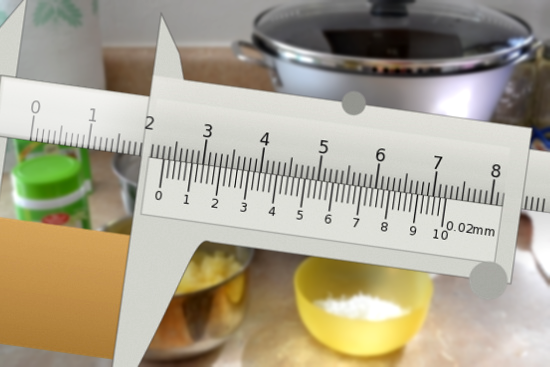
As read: 23.2 (mm)
